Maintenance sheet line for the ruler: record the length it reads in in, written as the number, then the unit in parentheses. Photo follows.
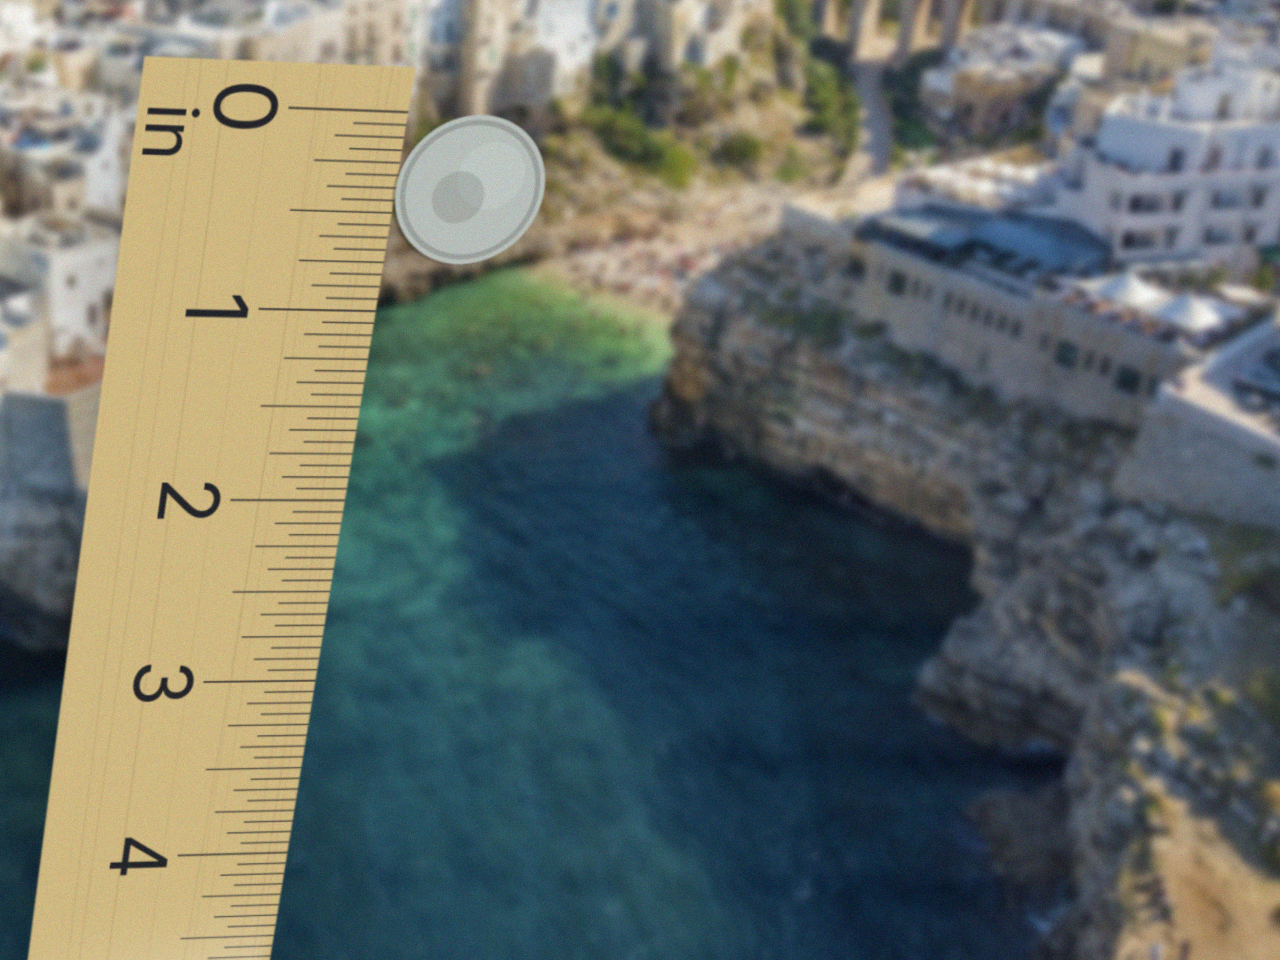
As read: 0.75 (in)
